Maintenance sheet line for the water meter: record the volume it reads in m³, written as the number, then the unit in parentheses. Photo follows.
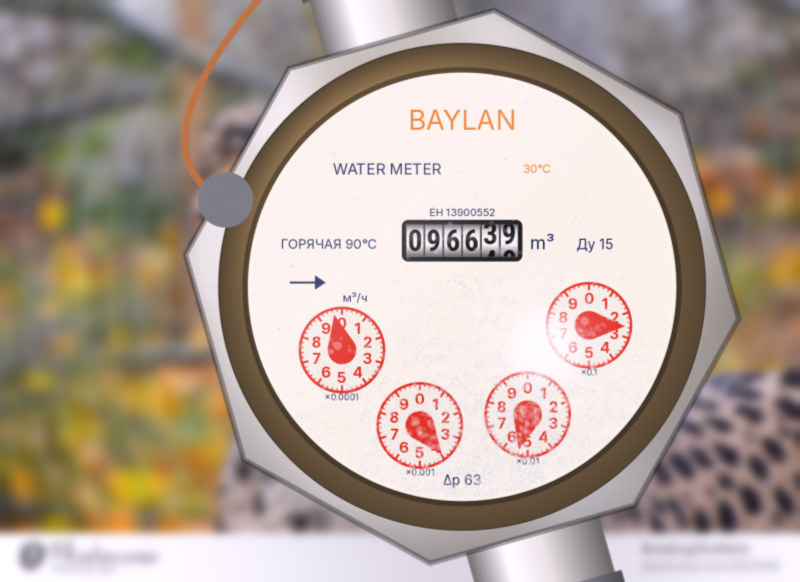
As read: 96639.2539 (m³)
